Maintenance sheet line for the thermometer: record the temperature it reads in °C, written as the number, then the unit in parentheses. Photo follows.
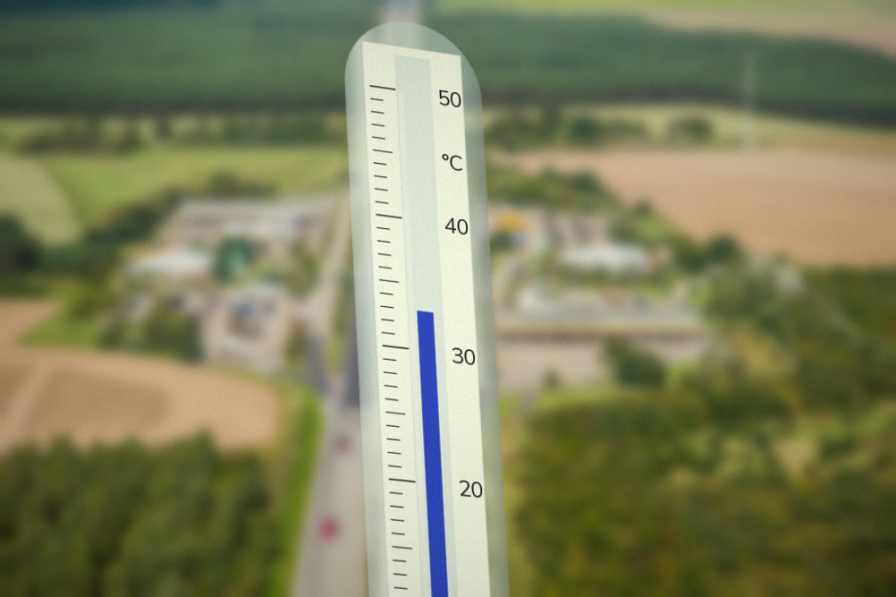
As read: 33 (°C)
